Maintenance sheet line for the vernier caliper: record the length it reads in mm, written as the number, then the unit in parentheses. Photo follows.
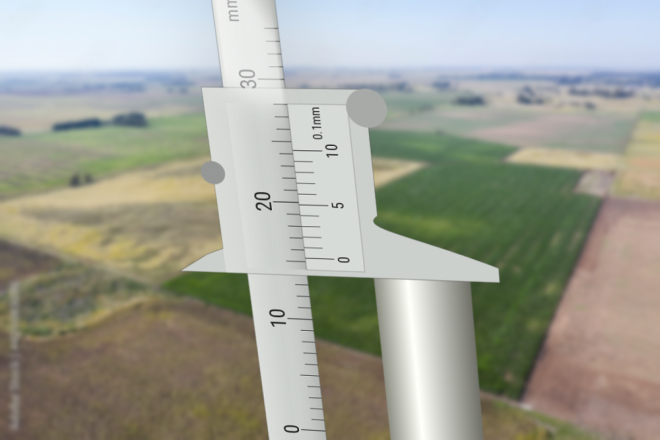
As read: 15.3 (mm)
